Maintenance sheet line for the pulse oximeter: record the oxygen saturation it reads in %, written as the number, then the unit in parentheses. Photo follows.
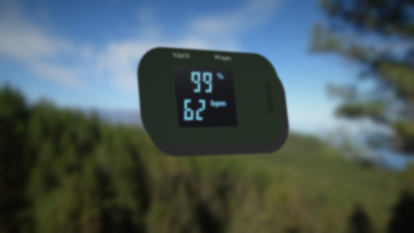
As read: 99 (%)
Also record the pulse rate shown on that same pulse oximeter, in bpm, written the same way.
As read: 62 (bpm)
